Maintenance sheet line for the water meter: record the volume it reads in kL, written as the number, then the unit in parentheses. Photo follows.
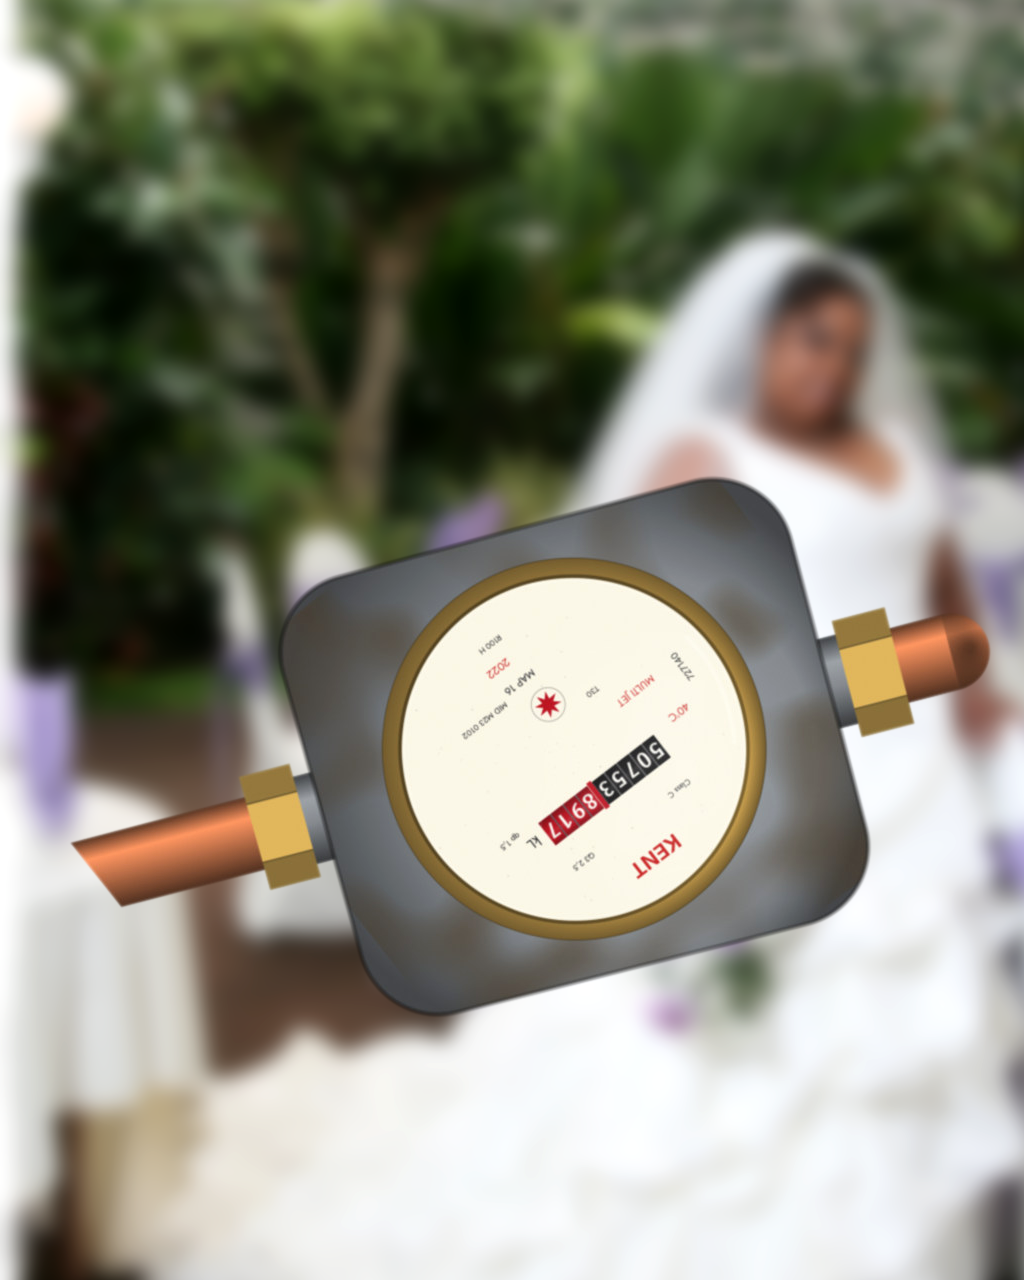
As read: 50753.8917 (kL)
